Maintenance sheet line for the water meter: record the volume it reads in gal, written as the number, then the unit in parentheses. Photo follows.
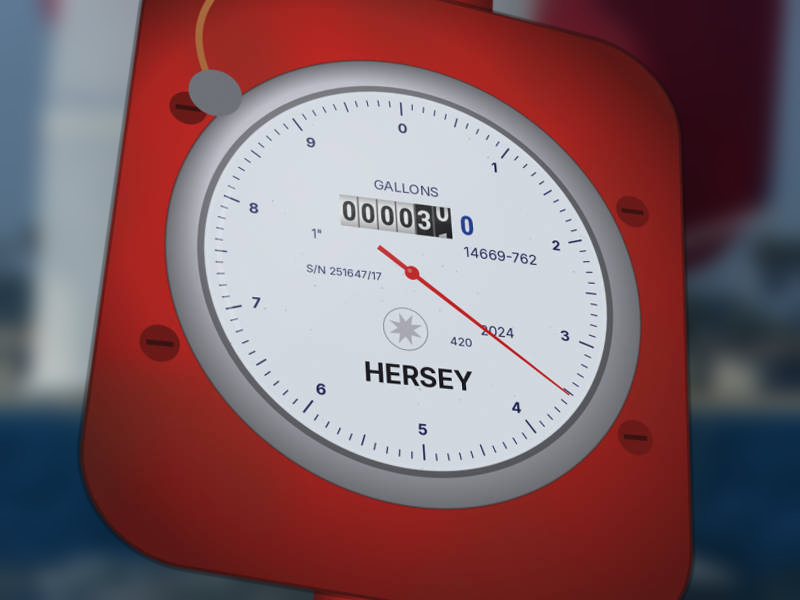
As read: 303.5 (gal)
